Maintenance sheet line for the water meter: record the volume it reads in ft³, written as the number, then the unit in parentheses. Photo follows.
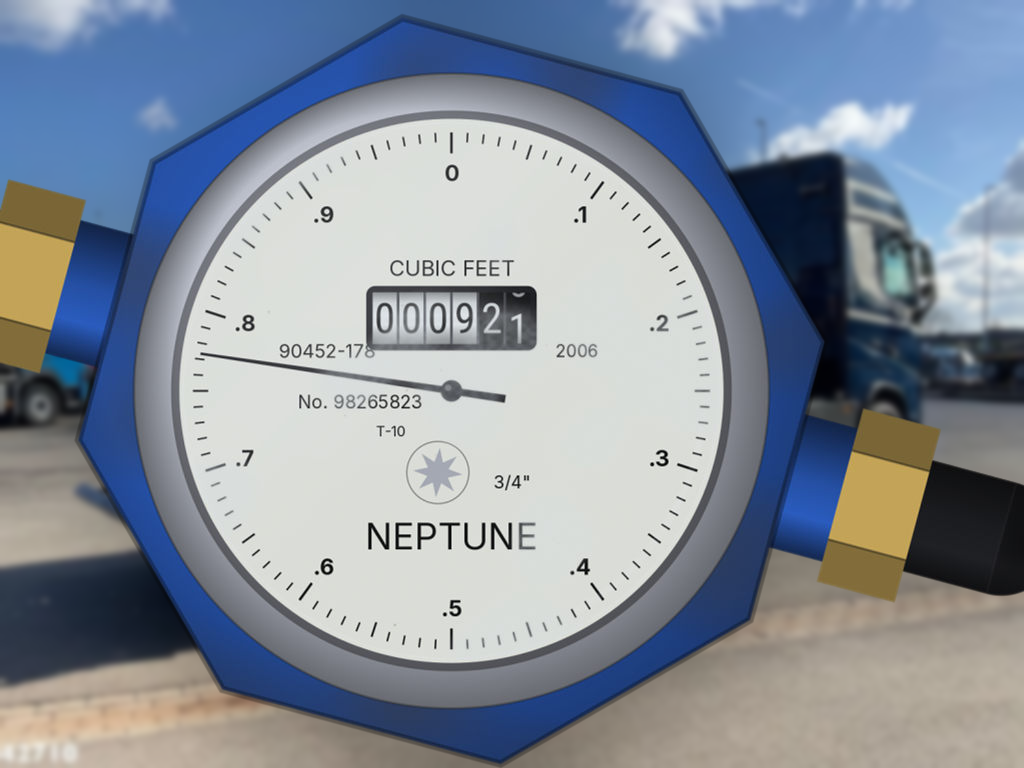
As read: 920.77 (ft³)
